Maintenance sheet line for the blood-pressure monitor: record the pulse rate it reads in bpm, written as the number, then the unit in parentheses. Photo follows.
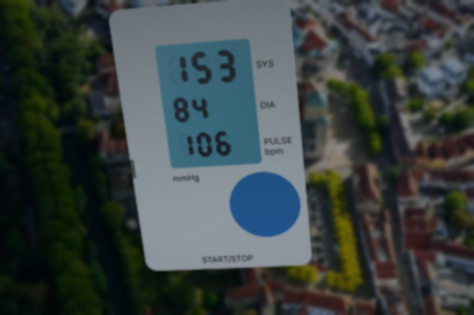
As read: 106 (bpm)
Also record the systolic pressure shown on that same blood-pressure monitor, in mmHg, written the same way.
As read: 153 (mmHg)
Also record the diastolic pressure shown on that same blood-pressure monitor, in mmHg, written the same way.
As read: 84 (mmHg)
